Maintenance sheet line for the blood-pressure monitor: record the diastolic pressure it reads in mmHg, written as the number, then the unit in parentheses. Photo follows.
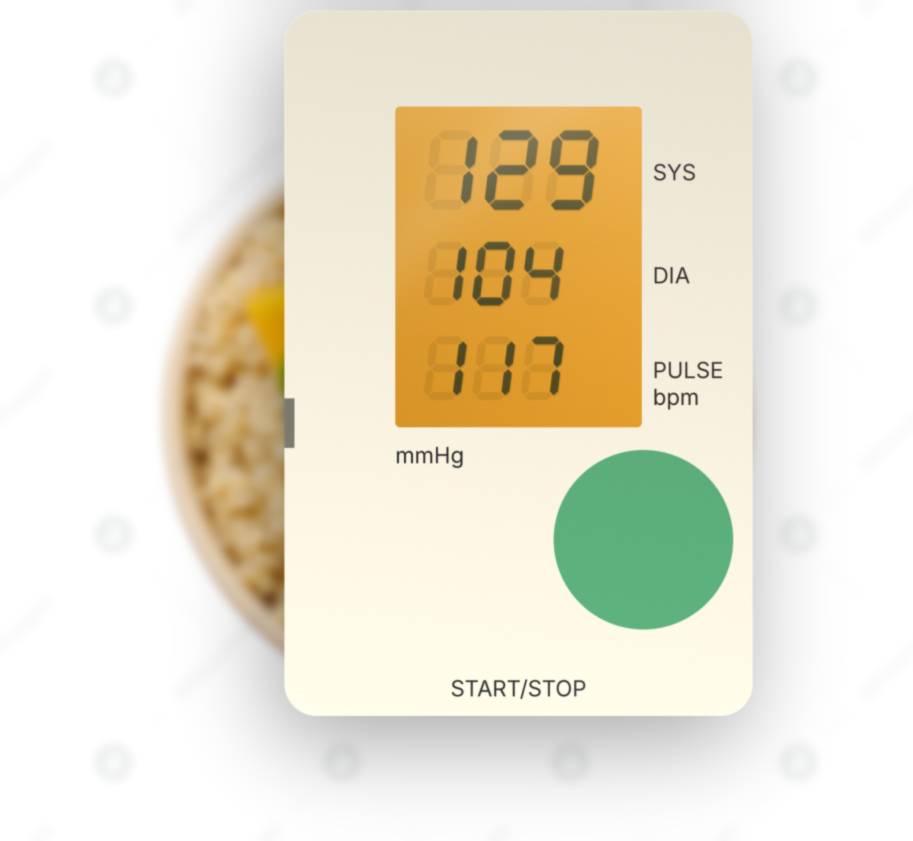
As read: 104 (mmHg)
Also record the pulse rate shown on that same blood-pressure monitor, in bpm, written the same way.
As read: 117 (bpm)
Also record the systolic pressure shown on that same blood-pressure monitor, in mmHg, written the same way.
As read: 129 (mmHg)
